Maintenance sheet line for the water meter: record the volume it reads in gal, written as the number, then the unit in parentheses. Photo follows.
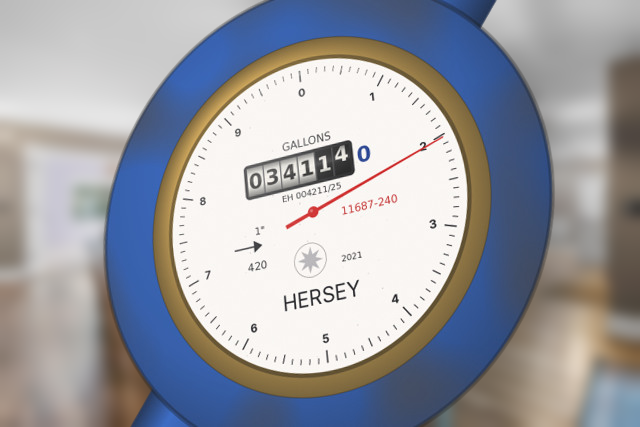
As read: 341142.0 (gal)
